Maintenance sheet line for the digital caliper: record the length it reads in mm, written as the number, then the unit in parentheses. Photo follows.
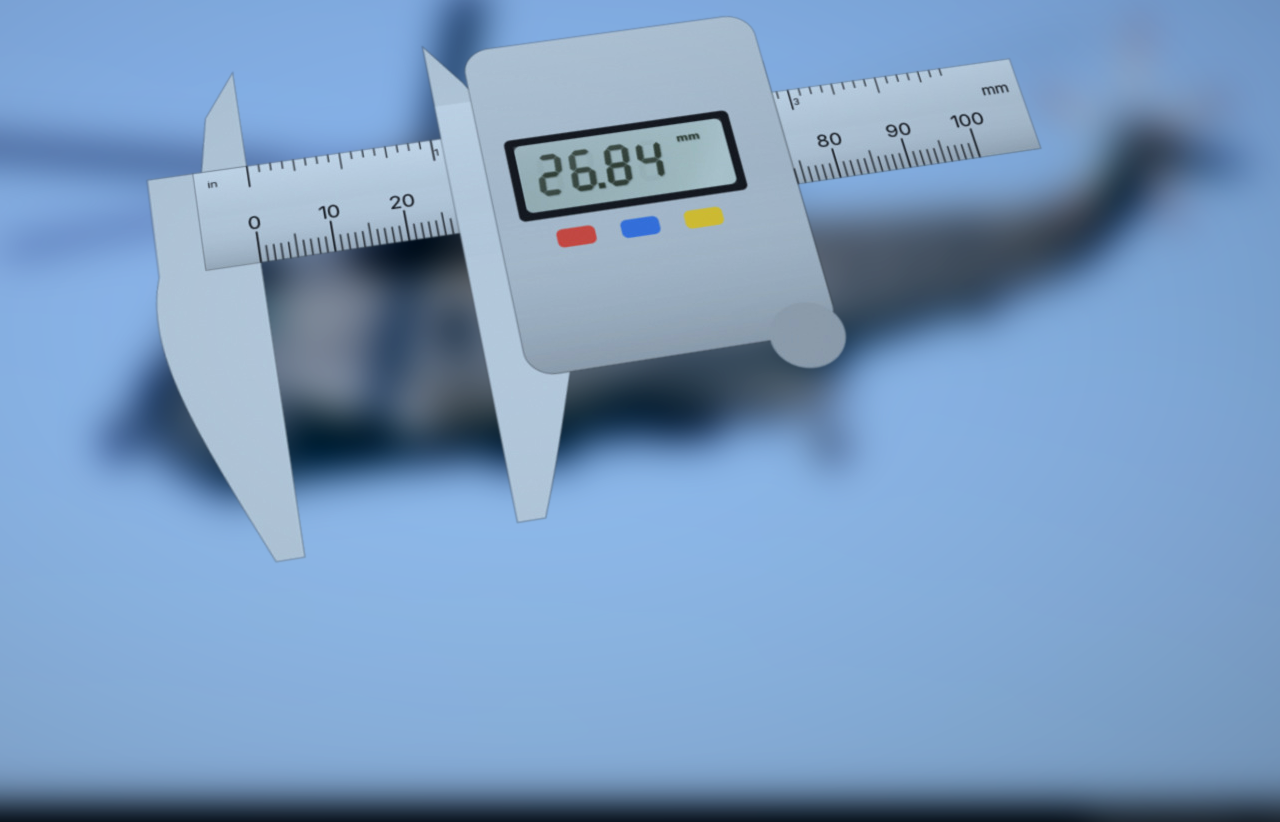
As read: 26.84 (mm)
